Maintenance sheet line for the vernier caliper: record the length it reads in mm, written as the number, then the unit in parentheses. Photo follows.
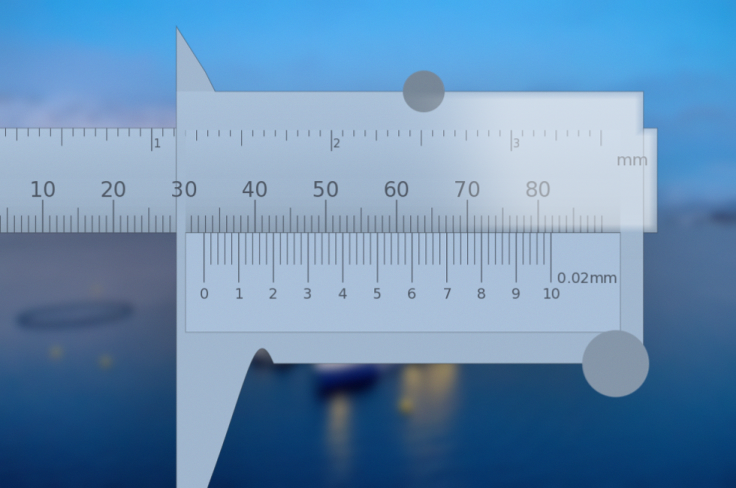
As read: 32.8 (mm)
